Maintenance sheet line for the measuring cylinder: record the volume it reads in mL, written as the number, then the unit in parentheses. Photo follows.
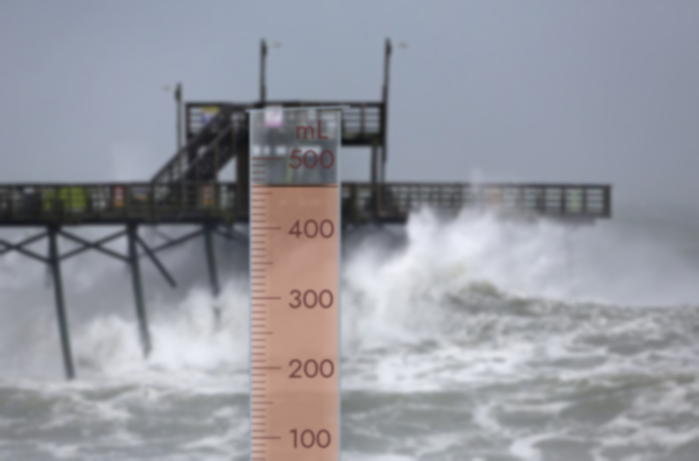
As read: 460 (mL)
